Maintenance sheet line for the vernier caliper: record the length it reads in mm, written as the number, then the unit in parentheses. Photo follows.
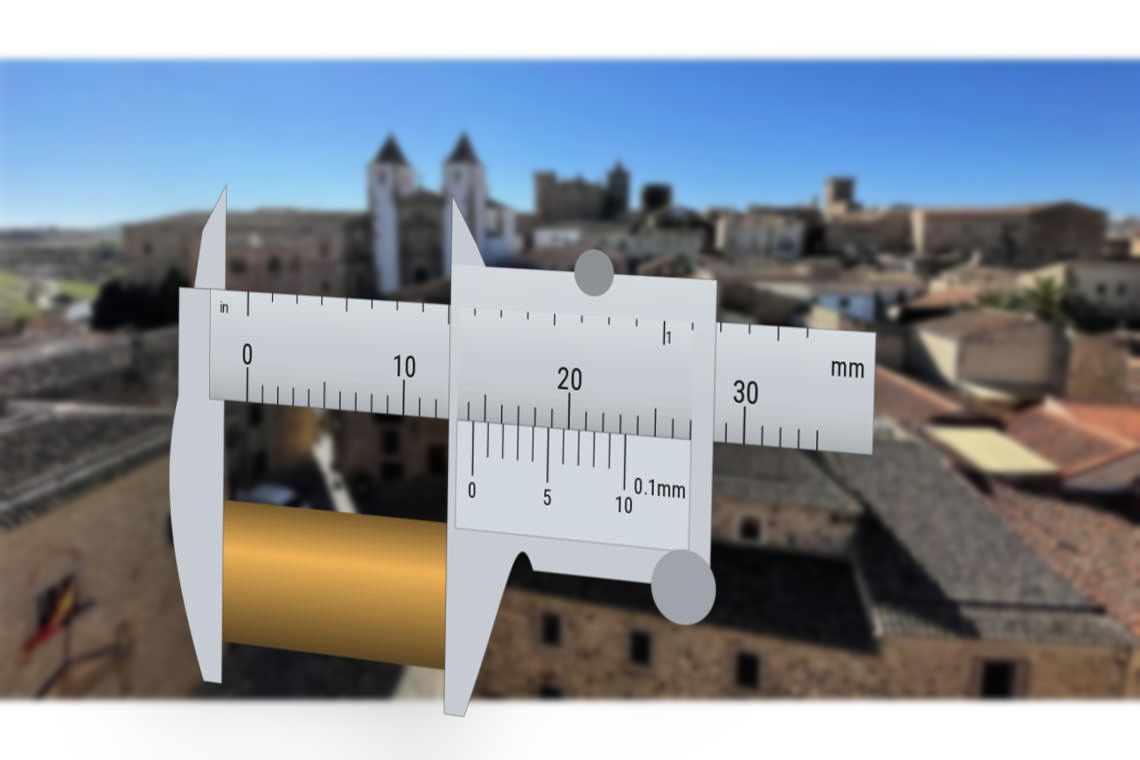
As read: 14.3 (mm)
